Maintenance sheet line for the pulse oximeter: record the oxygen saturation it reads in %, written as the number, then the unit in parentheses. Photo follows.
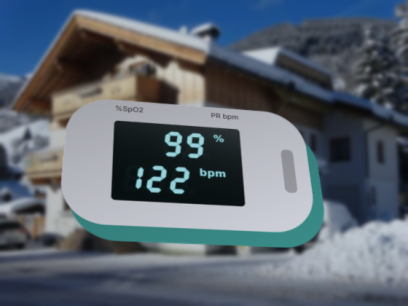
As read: 99 (%)
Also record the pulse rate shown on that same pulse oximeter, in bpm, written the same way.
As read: 122 (bpm)
